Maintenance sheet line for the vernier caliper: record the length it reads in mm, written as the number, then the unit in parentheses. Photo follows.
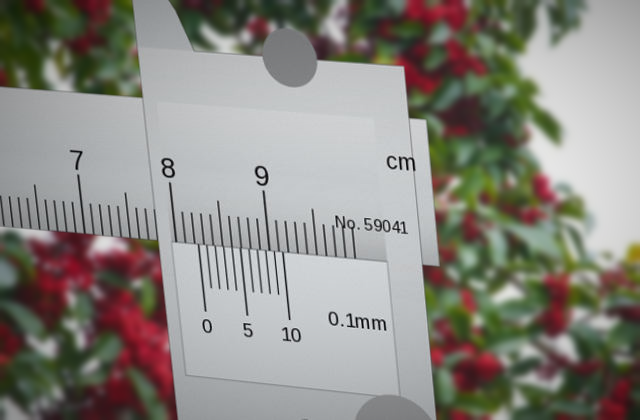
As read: 82.4 (mm)
